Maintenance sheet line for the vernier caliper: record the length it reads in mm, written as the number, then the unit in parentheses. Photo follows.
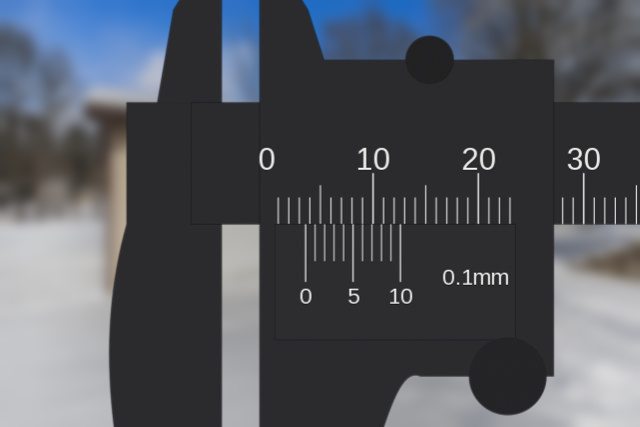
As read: 3.6 (mm)
